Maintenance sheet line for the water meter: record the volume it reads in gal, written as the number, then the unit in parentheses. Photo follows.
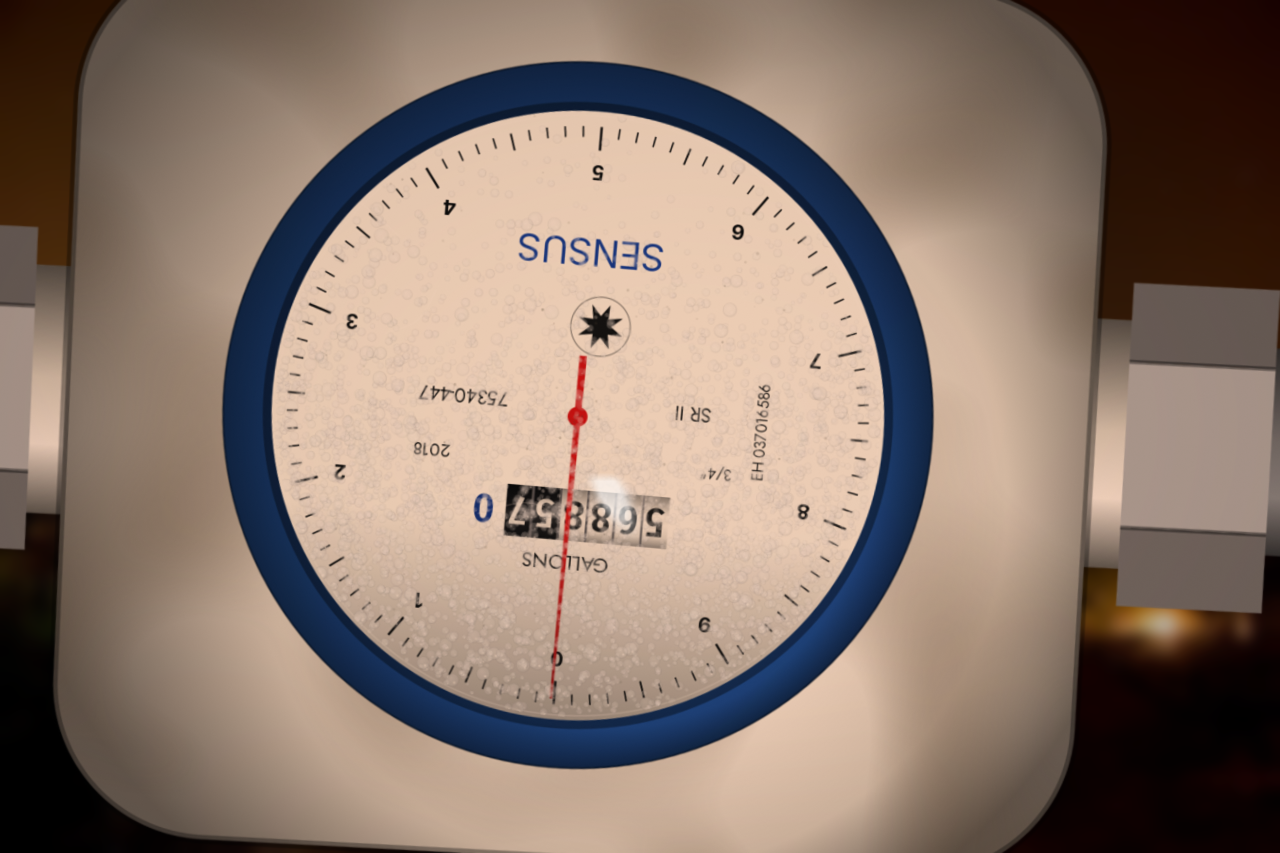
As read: 5688570.0 (gal)
